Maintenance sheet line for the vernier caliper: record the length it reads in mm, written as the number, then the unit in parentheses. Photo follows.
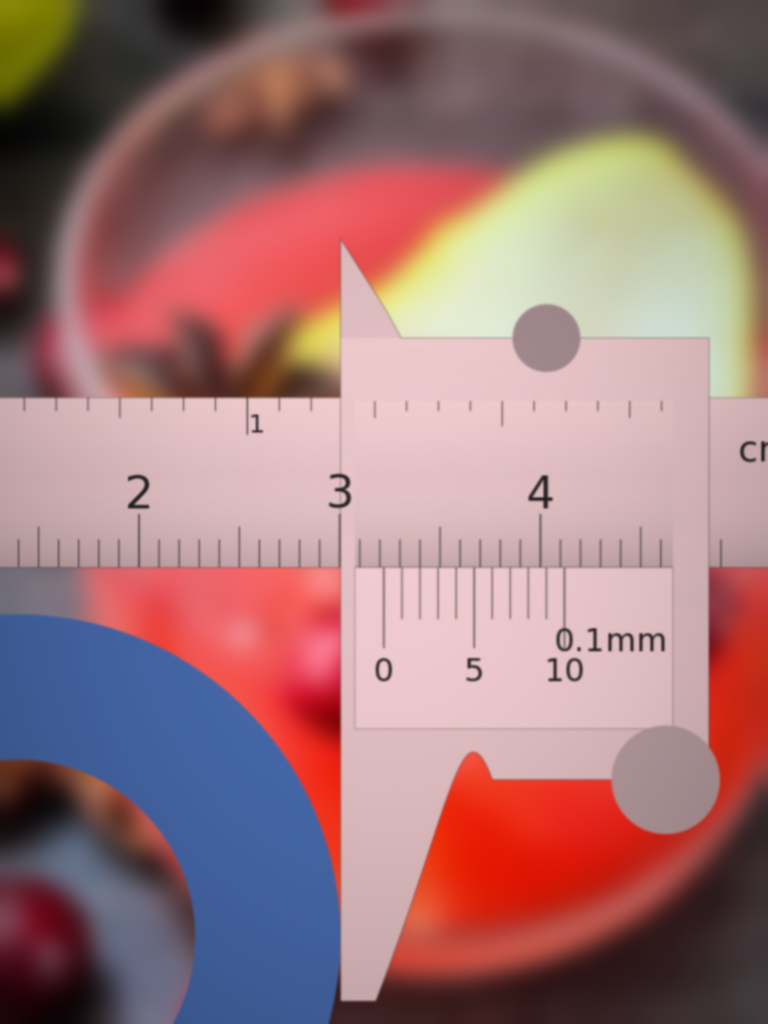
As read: 32.2 (mm)
